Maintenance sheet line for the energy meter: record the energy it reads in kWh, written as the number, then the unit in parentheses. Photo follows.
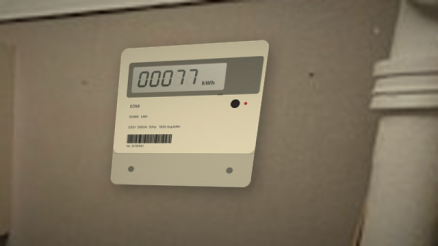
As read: 77 (kWh)
